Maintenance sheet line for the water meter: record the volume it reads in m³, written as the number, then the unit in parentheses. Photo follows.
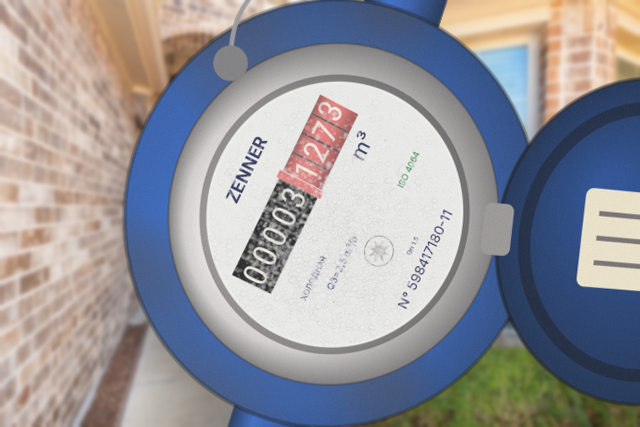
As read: 3.1273 (m³)
